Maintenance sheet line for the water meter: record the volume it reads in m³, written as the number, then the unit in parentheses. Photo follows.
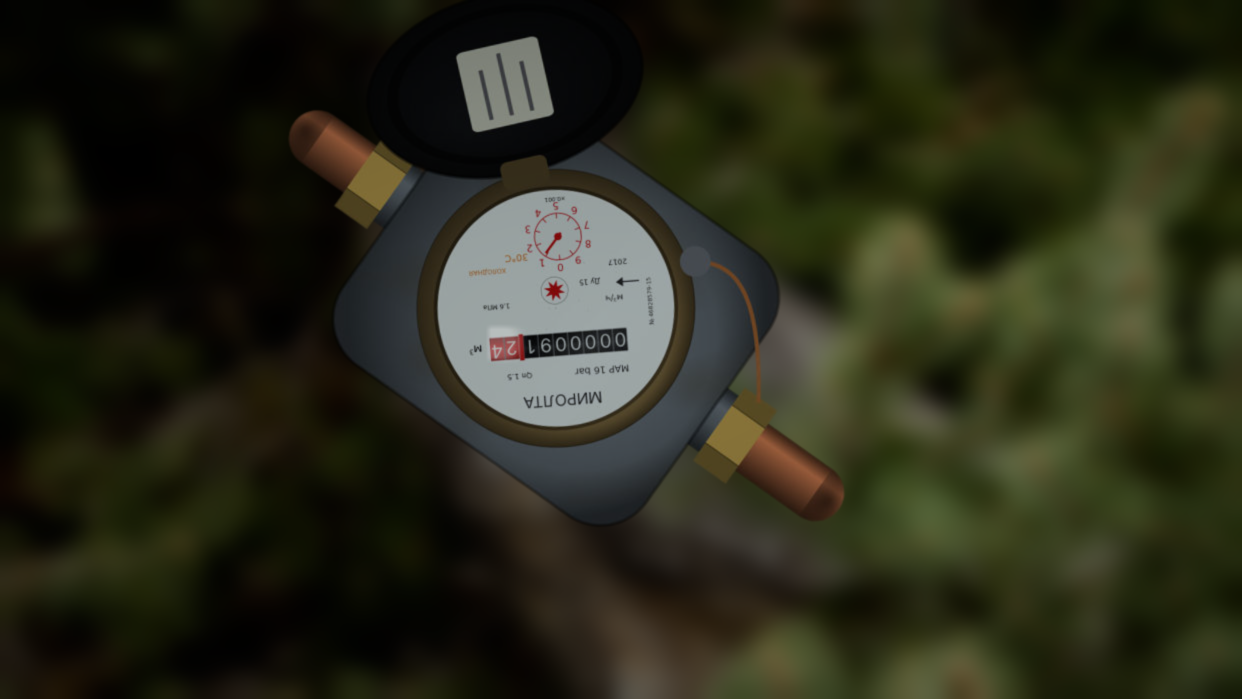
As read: 91.241 (m³)
